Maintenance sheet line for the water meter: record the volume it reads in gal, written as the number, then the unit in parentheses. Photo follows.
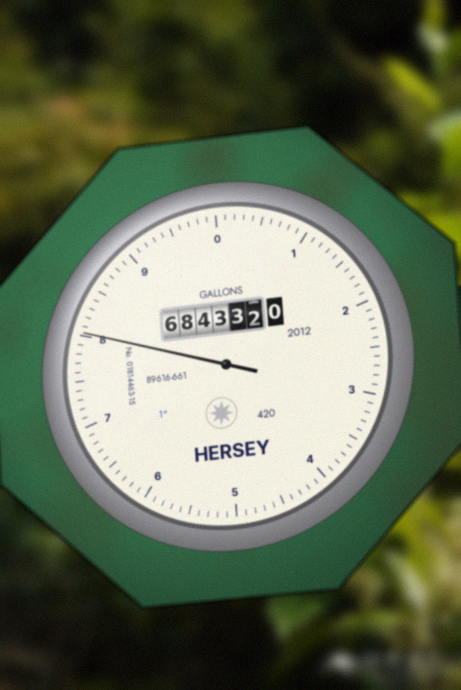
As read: 6843318.0 (gal)
